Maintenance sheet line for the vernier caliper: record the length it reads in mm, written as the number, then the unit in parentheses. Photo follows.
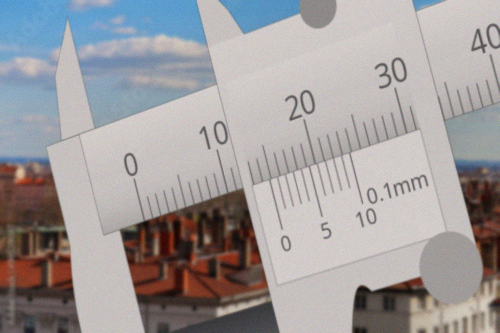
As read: 14.8 (mm)
